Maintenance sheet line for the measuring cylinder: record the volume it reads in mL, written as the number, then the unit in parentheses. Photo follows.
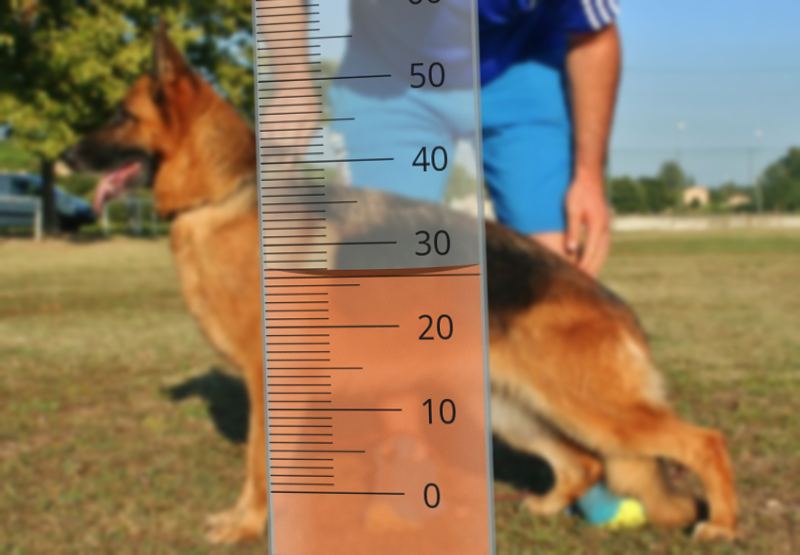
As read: 26 (mL)
